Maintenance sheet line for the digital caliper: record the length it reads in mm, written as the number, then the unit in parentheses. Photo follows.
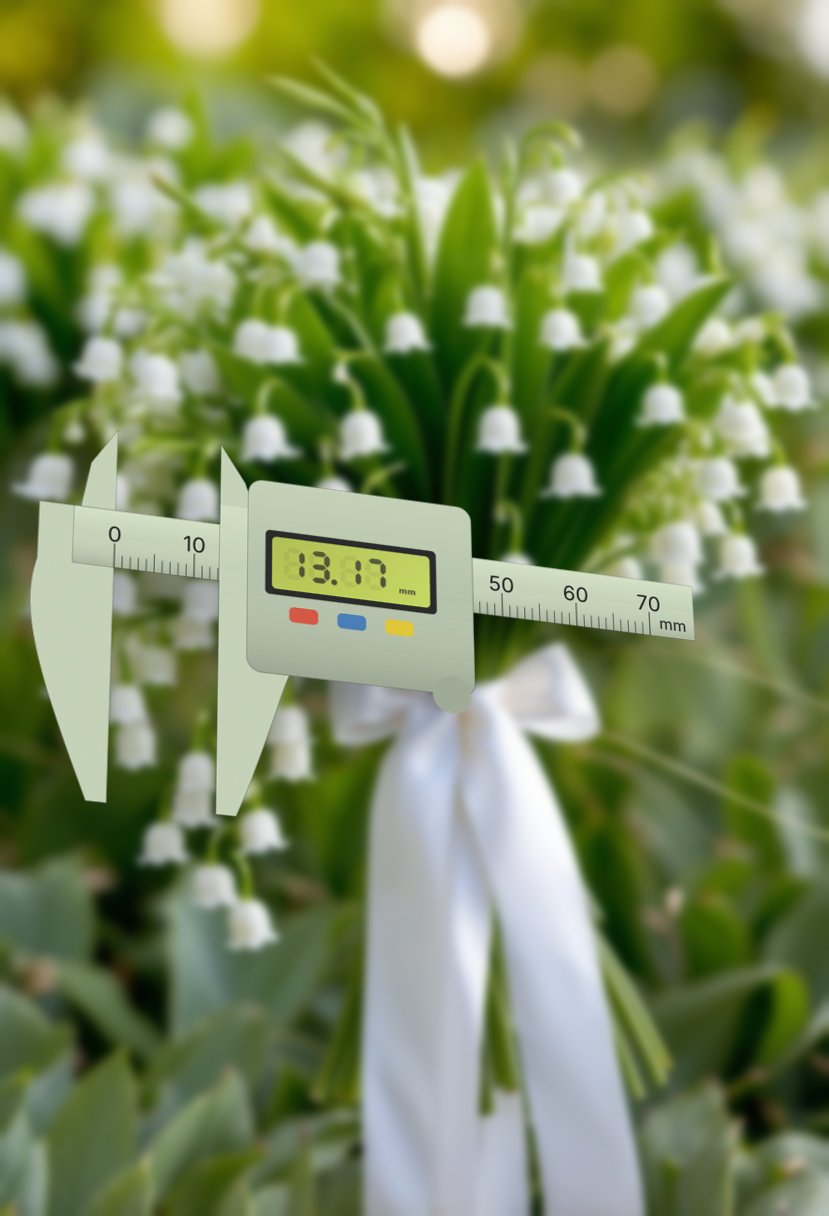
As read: 13.17 (mm)
